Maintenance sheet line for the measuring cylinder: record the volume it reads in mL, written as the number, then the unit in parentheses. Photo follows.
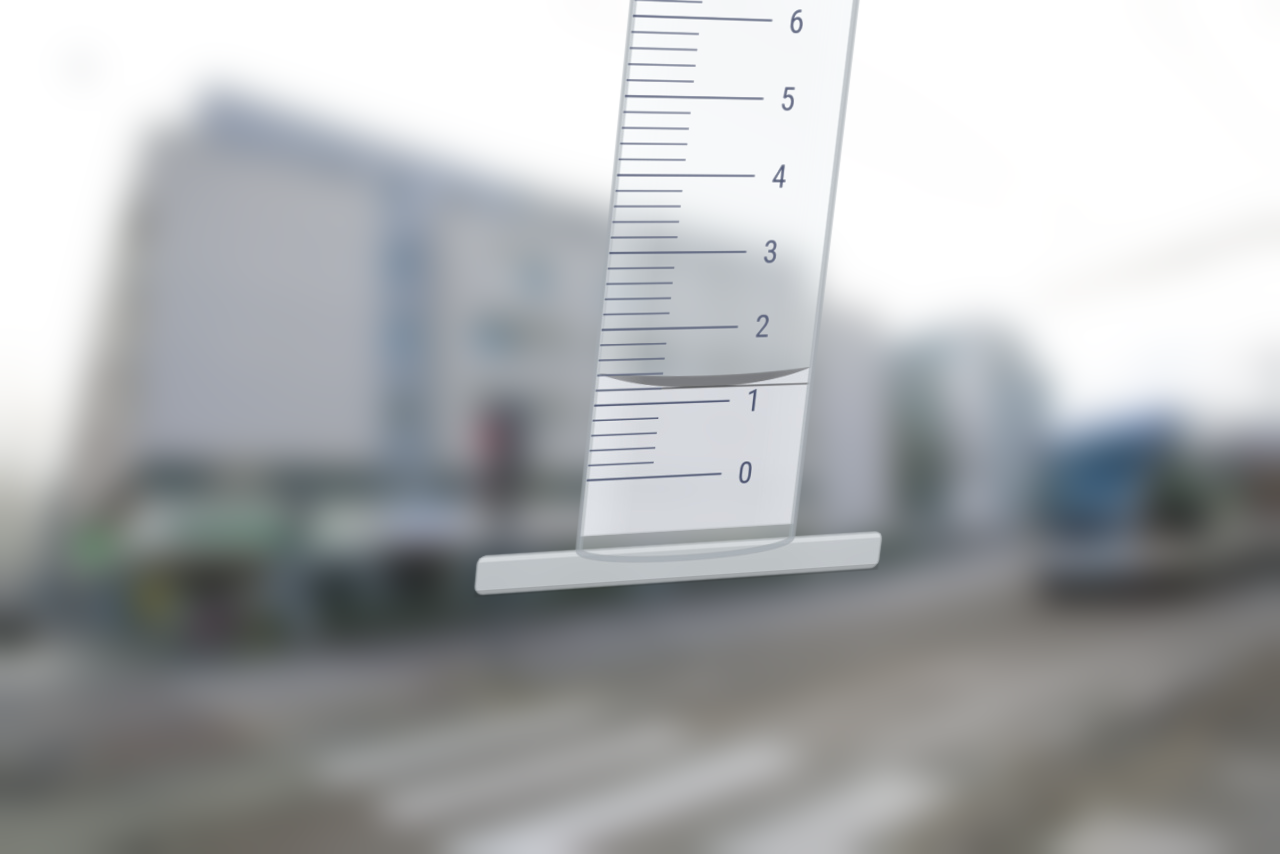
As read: 1.2 (mL)
